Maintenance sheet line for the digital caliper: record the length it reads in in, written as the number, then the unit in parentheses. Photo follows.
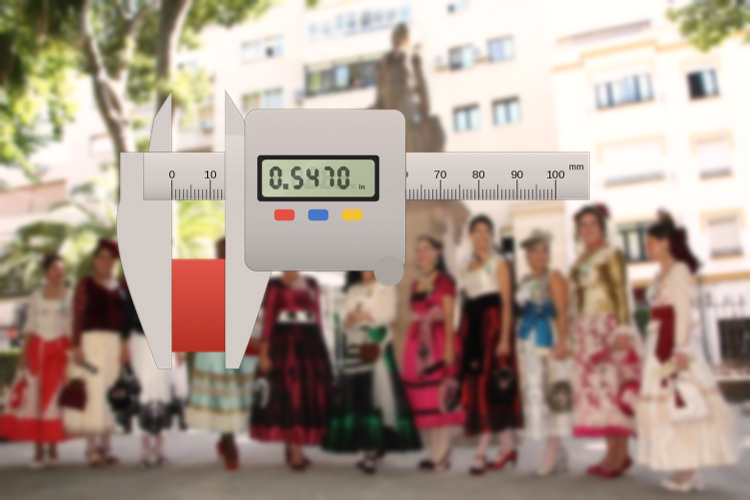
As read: 0.5470 (in)
